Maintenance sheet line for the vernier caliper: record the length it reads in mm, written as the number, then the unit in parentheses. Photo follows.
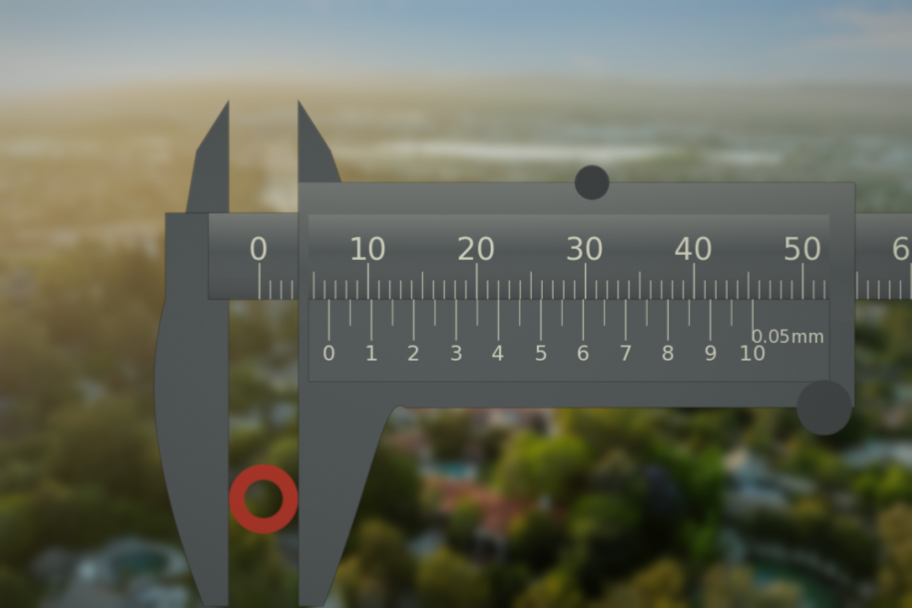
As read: 6.4 (mm)
